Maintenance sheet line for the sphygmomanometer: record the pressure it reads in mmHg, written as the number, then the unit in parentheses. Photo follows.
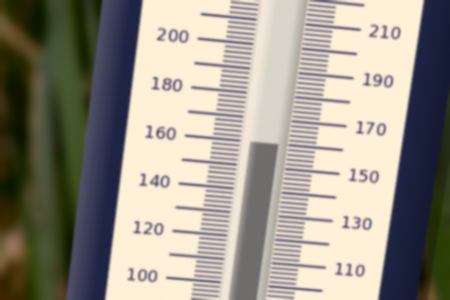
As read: 160 (mmHg)
